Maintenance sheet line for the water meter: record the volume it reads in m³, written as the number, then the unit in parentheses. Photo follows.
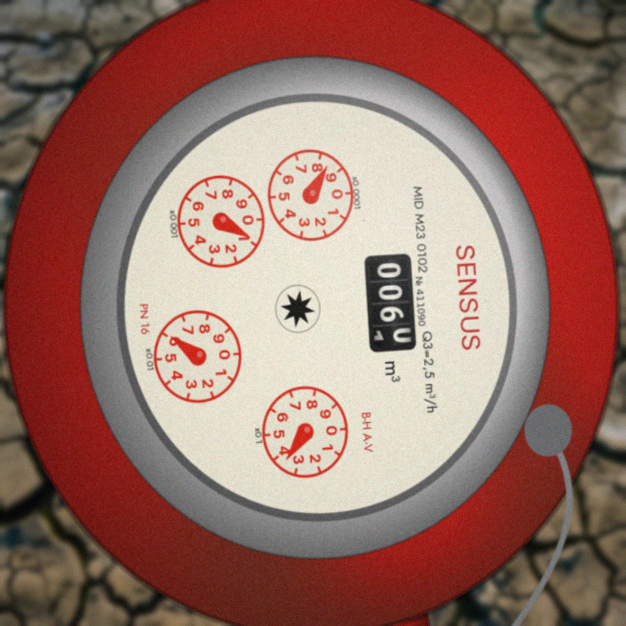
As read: 60.3608 (m³)
